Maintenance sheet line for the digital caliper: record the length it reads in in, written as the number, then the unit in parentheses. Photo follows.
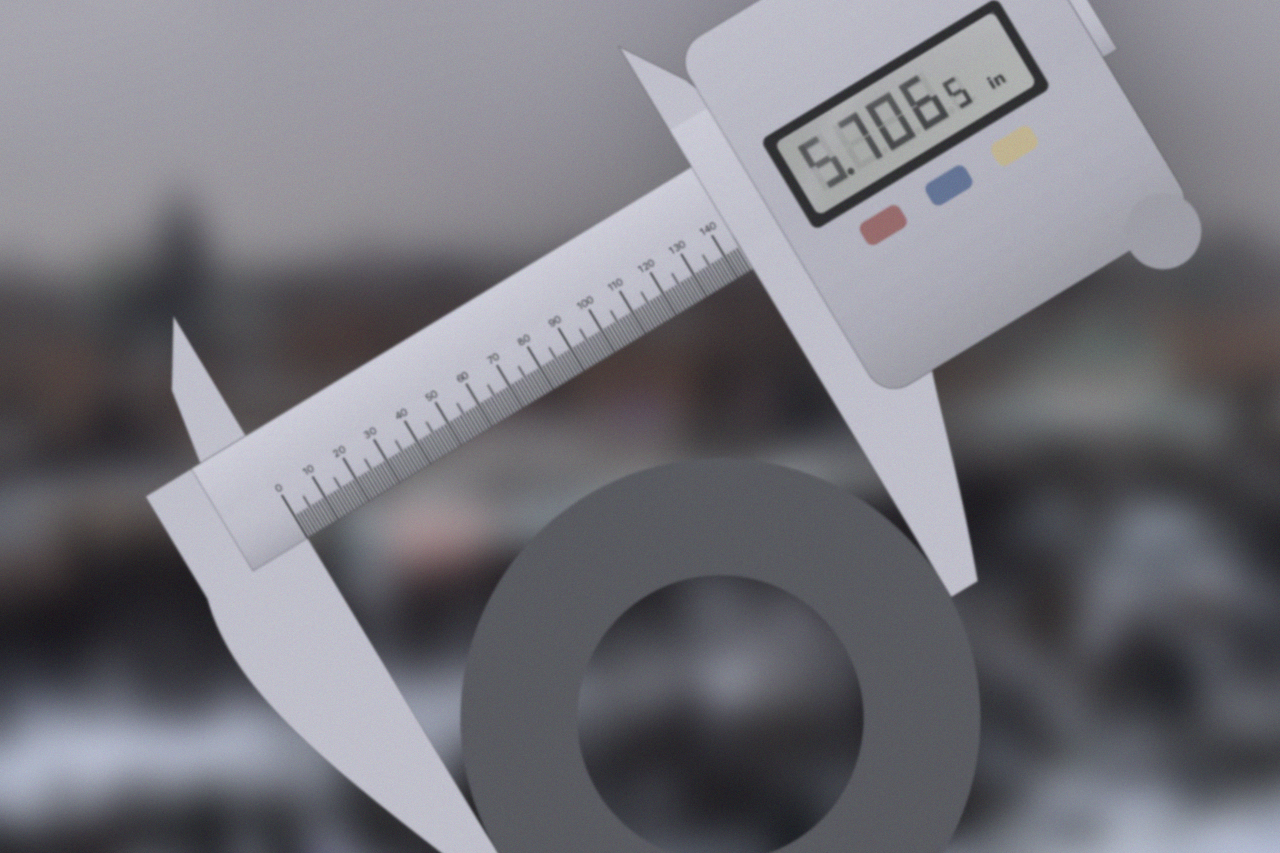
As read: 5.7065 (in)
